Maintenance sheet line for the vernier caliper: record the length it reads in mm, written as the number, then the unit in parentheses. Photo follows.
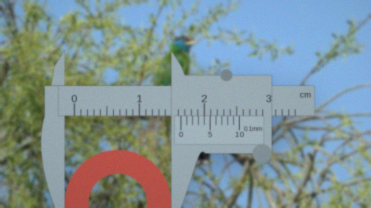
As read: 16.4 (mm)
